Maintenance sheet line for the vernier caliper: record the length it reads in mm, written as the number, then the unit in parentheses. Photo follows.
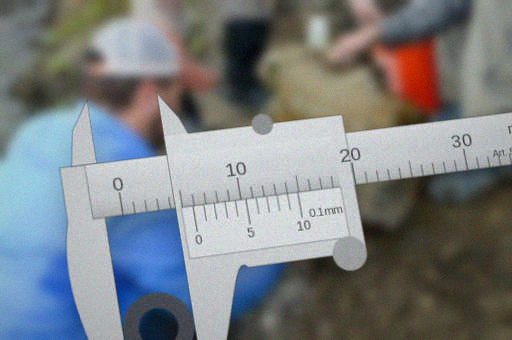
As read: 5.9 (mm)
